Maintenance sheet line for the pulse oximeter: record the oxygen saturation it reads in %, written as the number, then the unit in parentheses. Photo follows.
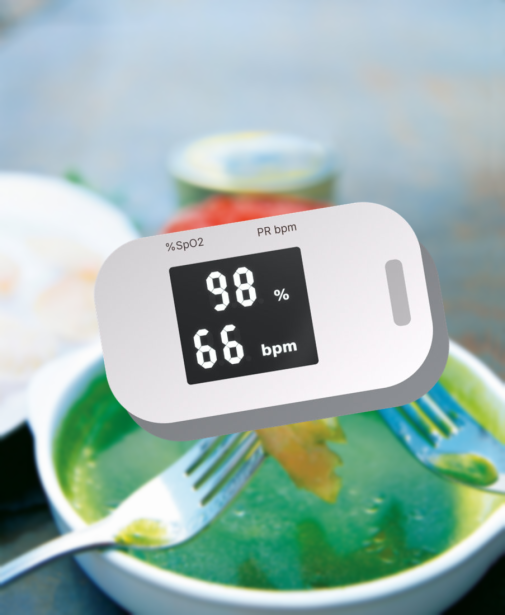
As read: 98 (%)
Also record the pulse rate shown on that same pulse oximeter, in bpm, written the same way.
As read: 66 (bpm)
